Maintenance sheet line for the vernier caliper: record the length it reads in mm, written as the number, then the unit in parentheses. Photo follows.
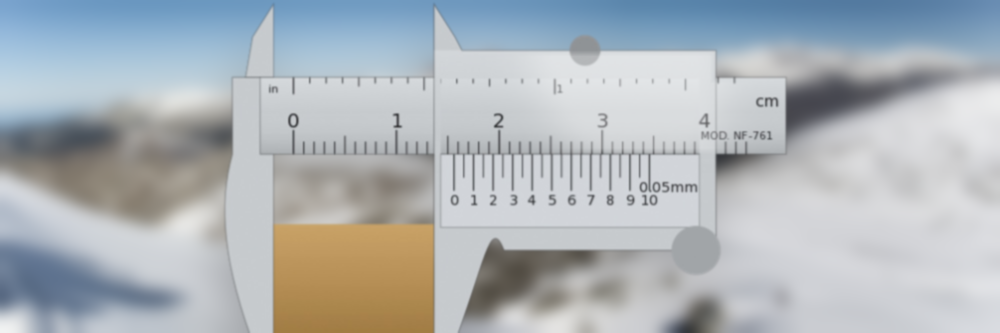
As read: 15.6 (mm)
